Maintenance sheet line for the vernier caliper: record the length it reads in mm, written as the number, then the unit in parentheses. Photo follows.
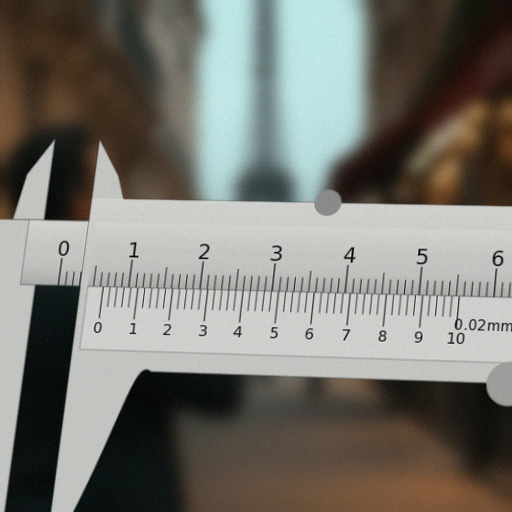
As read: 6.4 (mm)
